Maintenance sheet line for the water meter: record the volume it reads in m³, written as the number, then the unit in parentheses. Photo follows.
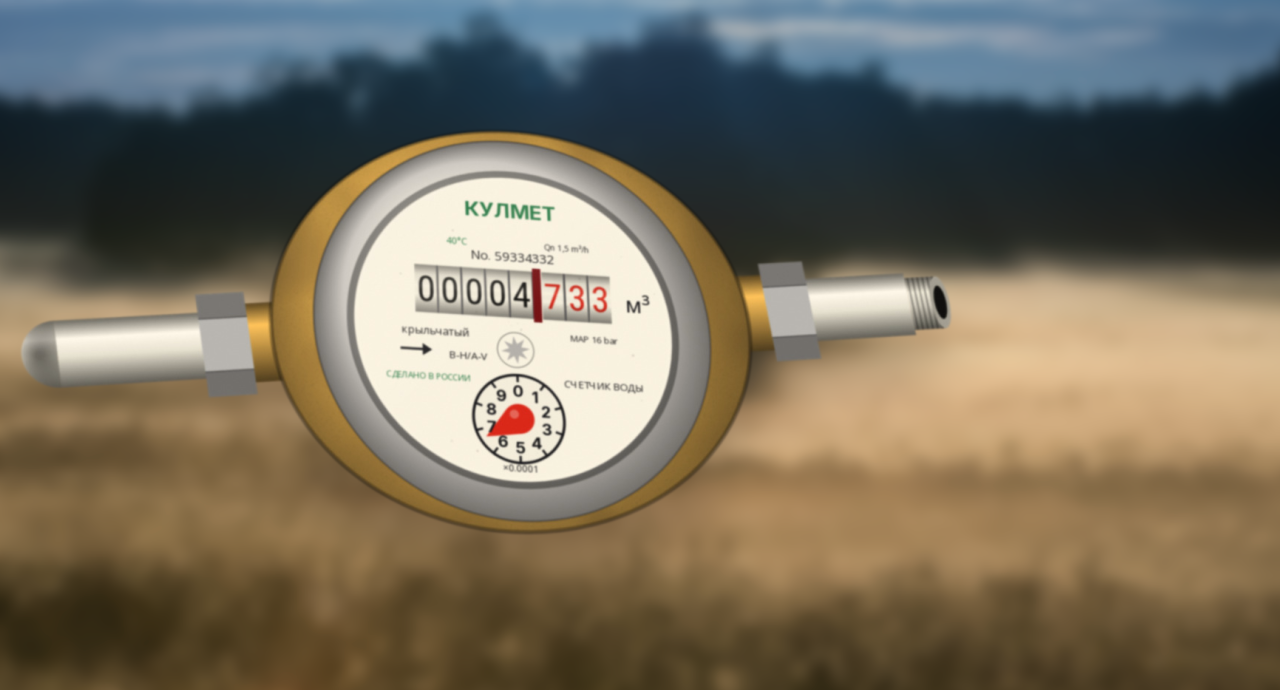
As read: 4.7336 (m³)
